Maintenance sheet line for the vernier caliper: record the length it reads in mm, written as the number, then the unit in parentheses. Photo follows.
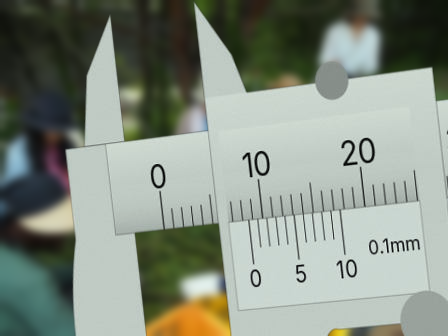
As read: 8.6 (mm)
